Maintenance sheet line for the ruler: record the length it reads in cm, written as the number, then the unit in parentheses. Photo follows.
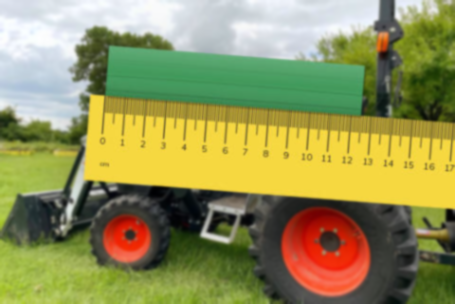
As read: 12.5 (cm)
